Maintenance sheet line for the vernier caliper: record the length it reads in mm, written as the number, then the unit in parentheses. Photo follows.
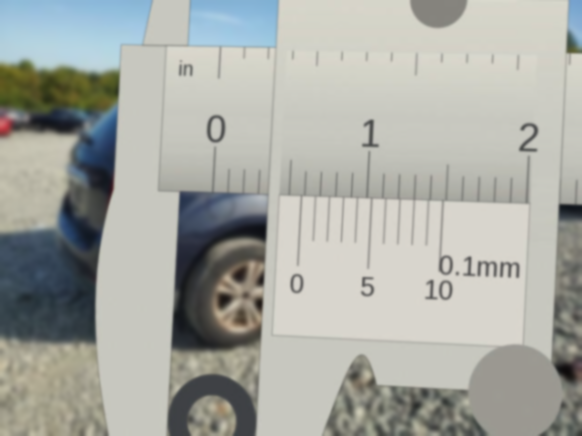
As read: 5.8 (mm)
